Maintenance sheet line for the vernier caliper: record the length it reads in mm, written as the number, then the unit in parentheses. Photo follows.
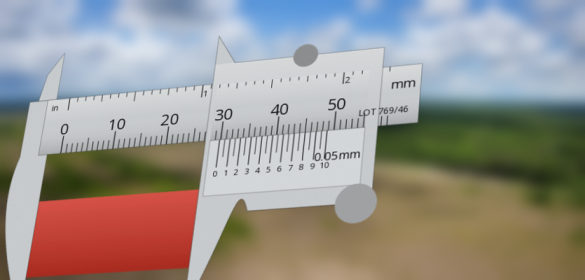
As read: 29.8 (mm)
